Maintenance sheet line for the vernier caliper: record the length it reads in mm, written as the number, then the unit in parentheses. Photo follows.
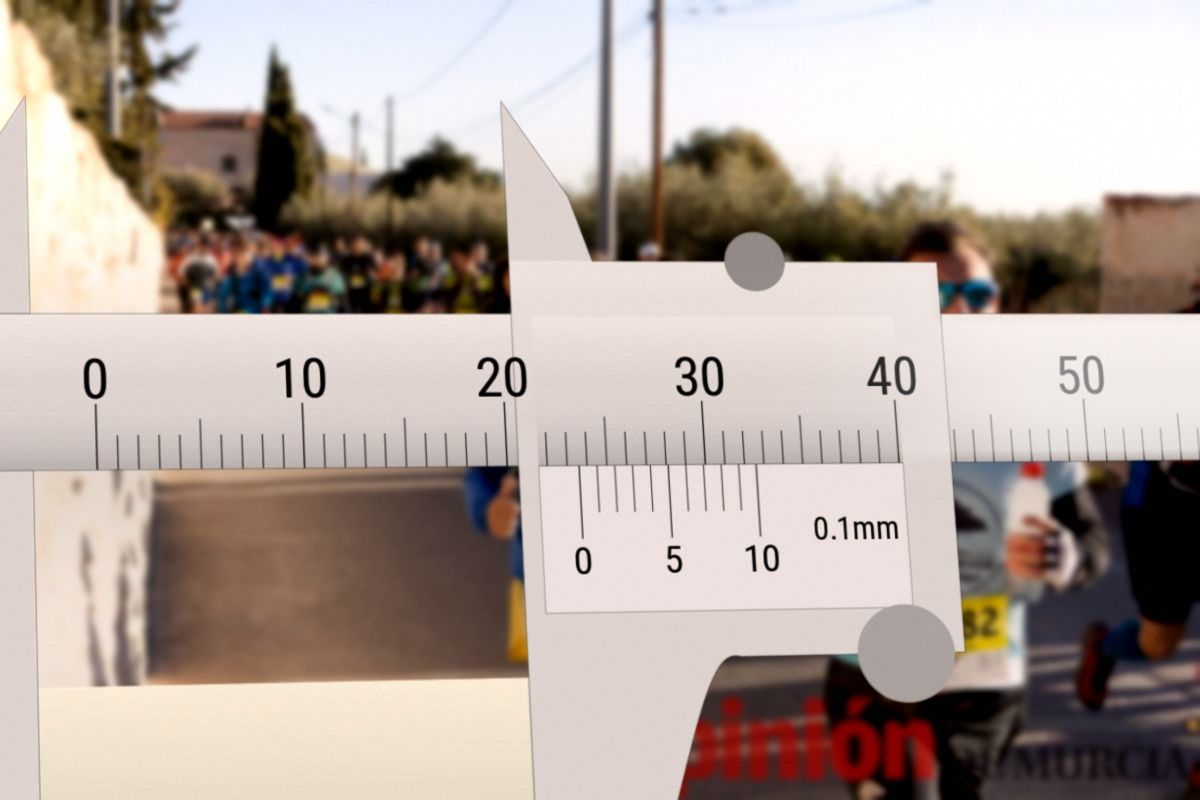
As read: 23.6 (mm)
